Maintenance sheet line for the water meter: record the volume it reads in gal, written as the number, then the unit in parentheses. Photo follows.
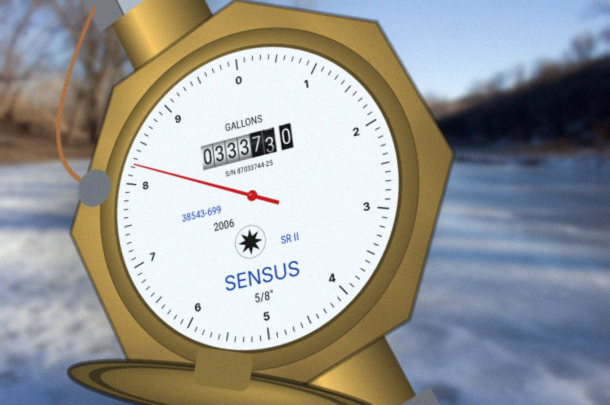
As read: 333728.2 (gal)
